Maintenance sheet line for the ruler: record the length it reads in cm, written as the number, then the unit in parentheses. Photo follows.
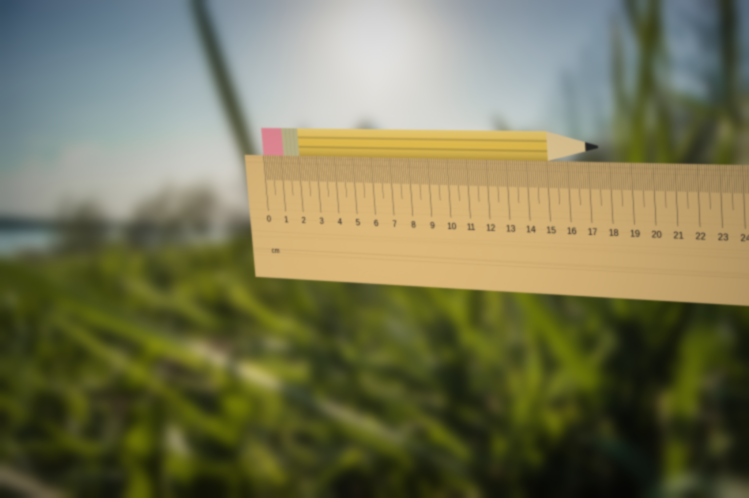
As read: 17.5 (cm)
